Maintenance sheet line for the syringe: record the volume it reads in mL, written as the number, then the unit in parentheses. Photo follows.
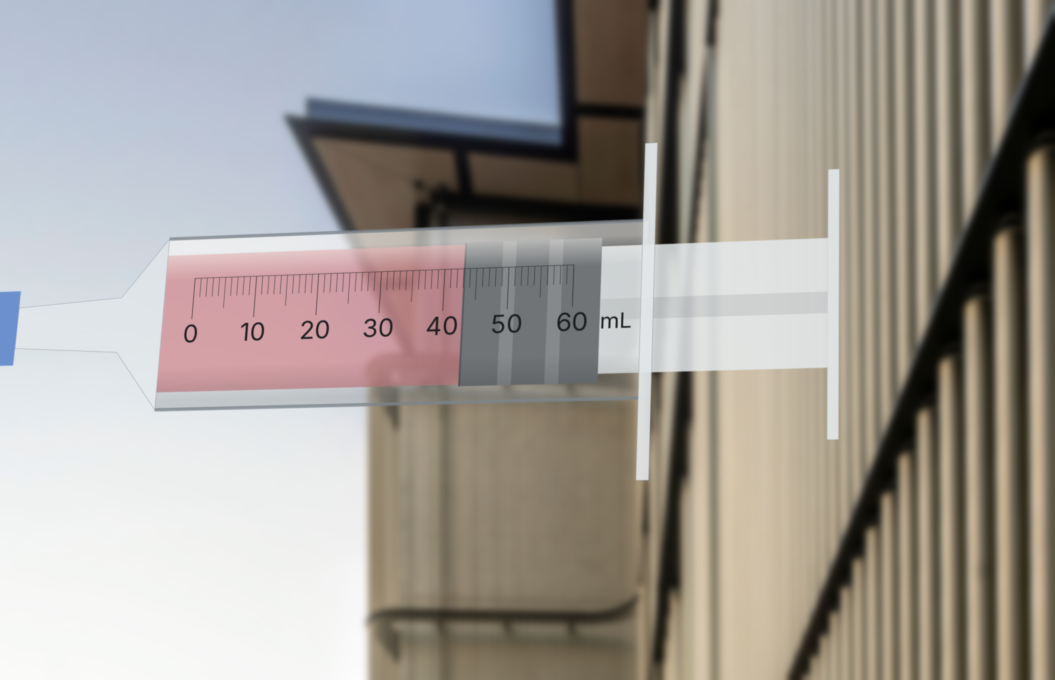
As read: 43 (mL)
